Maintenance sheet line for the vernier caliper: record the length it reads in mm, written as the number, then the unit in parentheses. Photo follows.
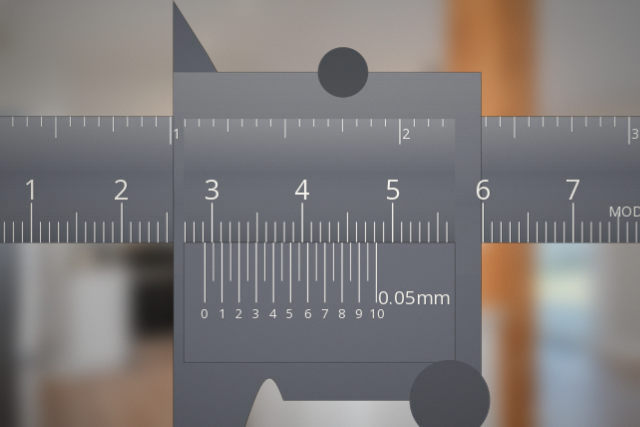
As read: 29.2 (mm)
